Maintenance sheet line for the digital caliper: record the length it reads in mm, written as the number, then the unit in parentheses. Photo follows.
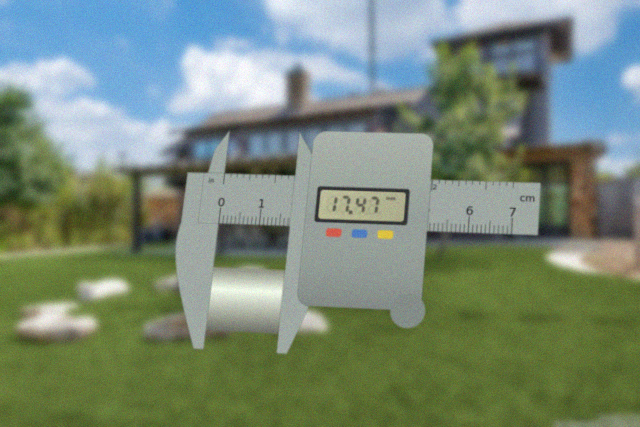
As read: 17.47 (mm)
